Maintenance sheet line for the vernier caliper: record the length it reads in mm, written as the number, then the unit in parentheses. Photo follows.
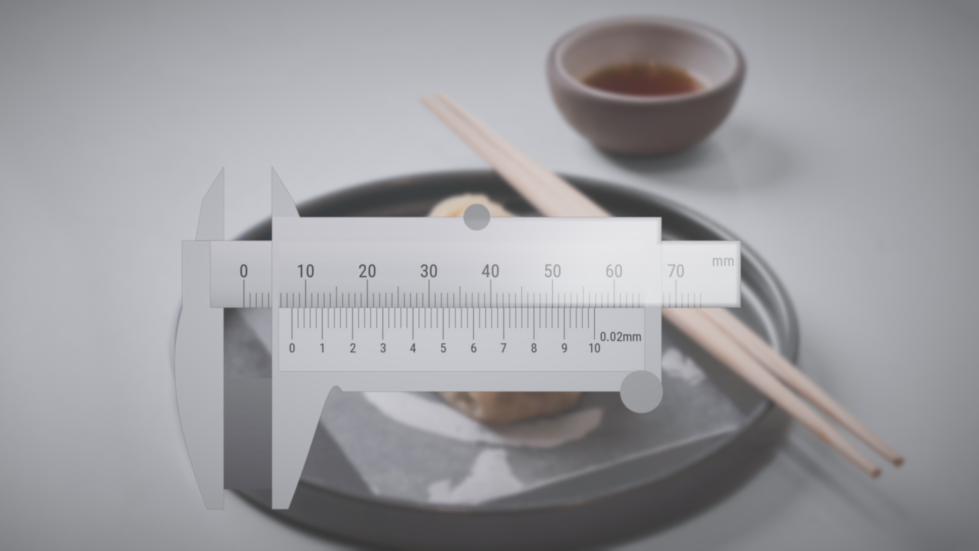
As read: 7.8 (mm)
